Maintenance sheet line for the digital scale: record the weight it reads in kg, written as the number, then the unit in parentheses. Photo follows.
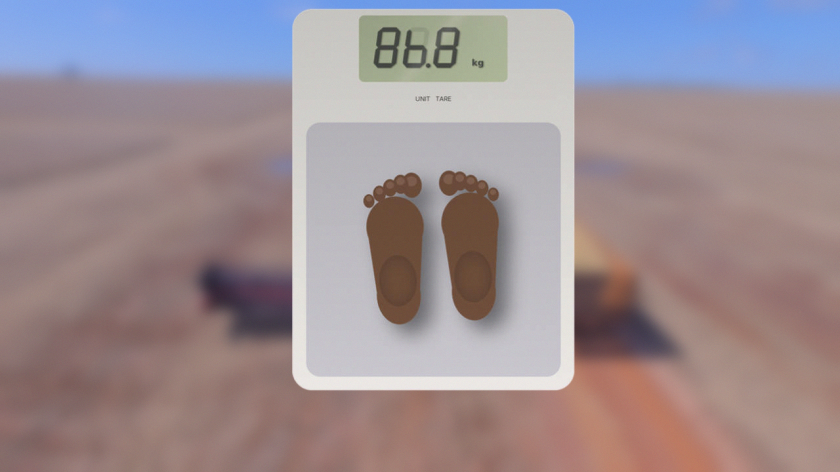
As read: 86.8 (kg)
